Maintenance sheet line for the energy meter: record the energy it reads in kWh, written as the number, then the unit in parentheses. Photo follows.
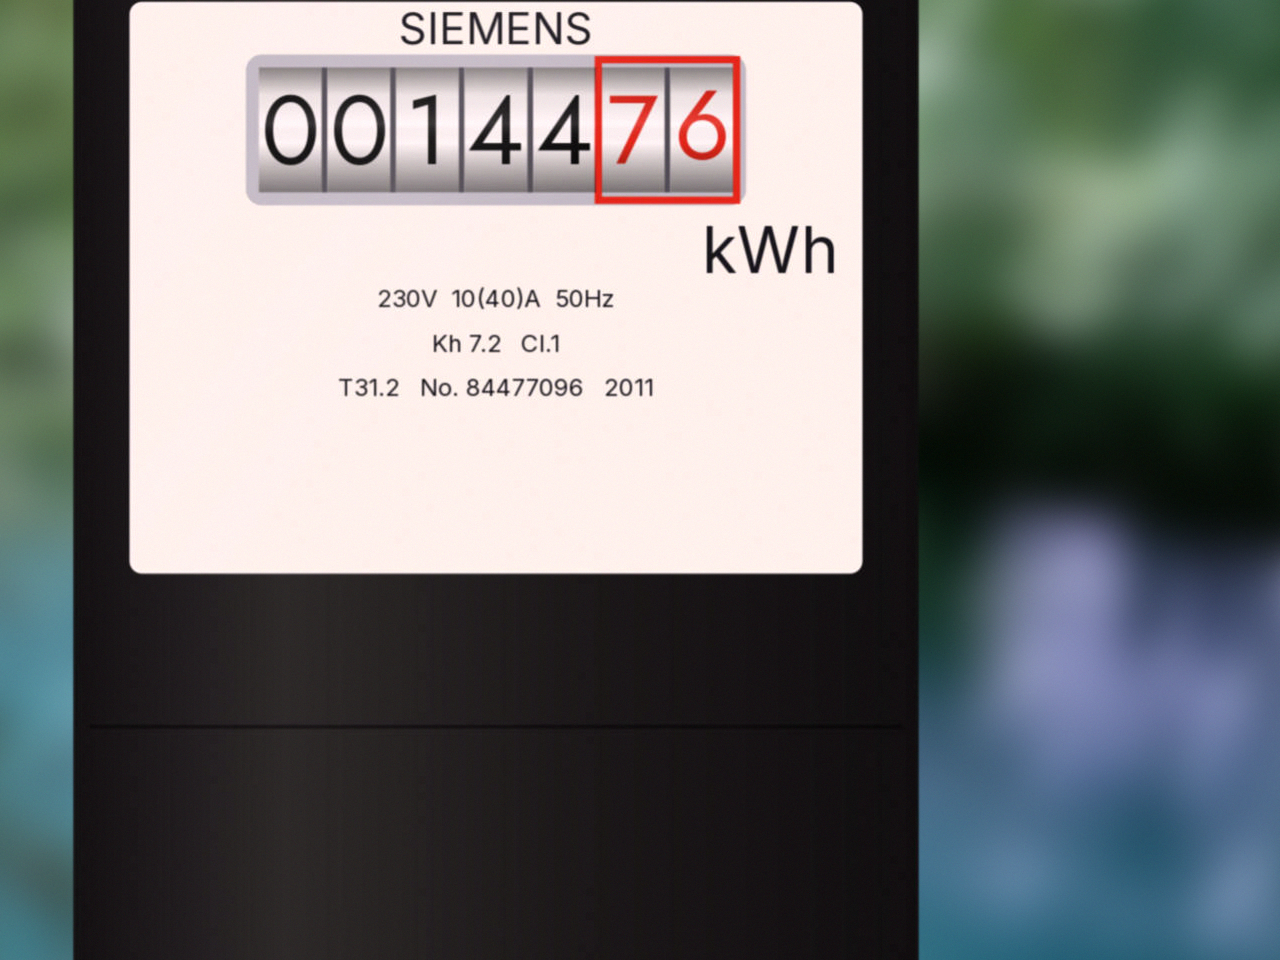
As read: 144.76 (kWh)
